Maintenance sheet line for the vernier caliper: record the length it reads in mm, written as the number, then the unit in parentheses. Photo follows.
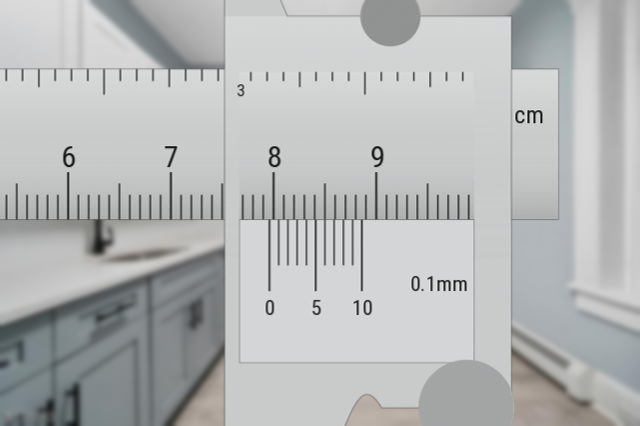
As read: 79.6 (mm)
